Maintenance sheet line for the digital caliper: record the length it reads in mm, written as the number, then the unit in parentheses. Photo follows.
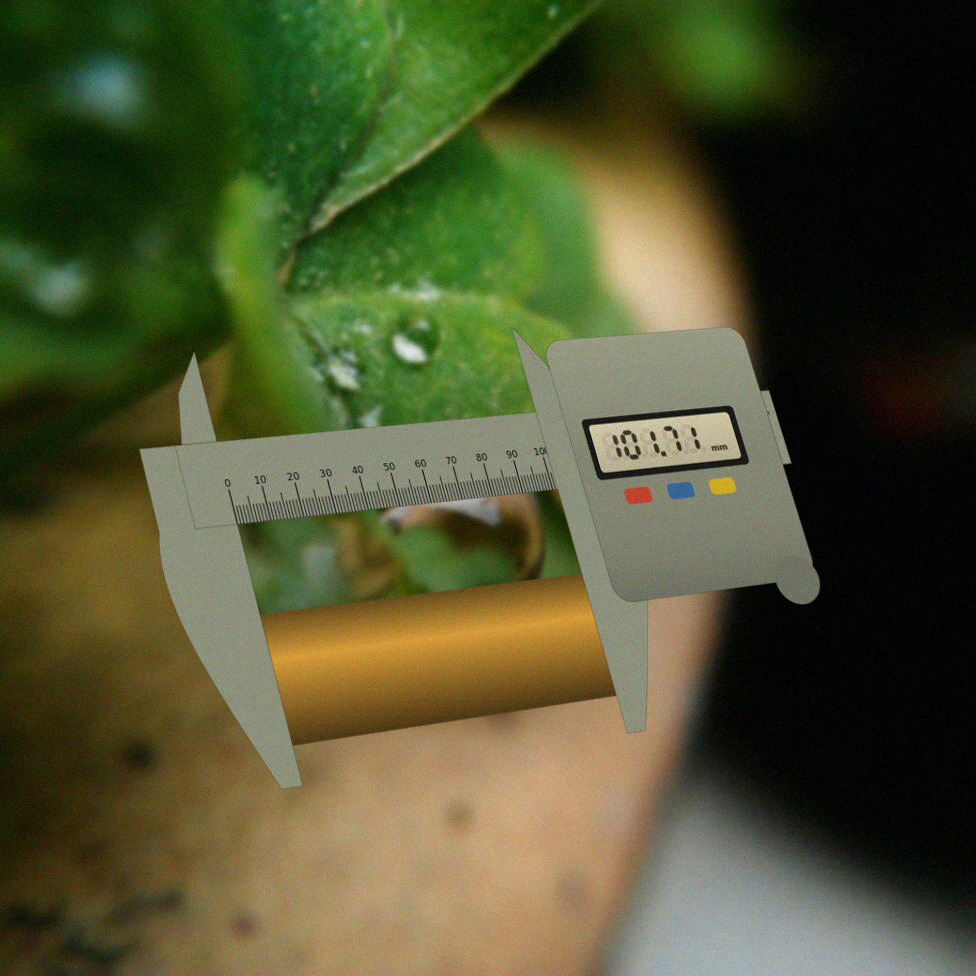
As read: 101.71 (mm)
